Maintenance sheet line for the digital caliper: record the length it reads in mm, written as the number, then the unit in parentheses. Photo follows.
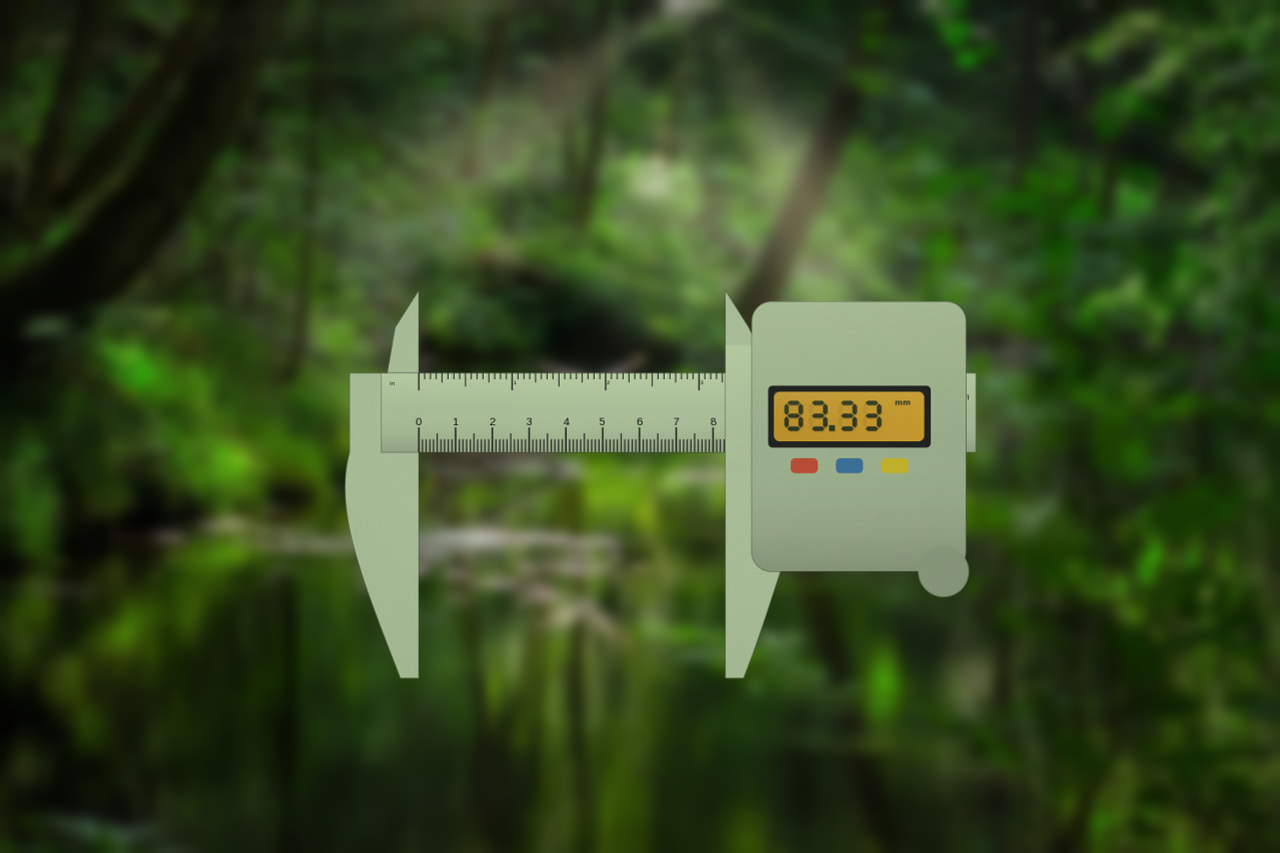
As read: 83.33 (mm)
